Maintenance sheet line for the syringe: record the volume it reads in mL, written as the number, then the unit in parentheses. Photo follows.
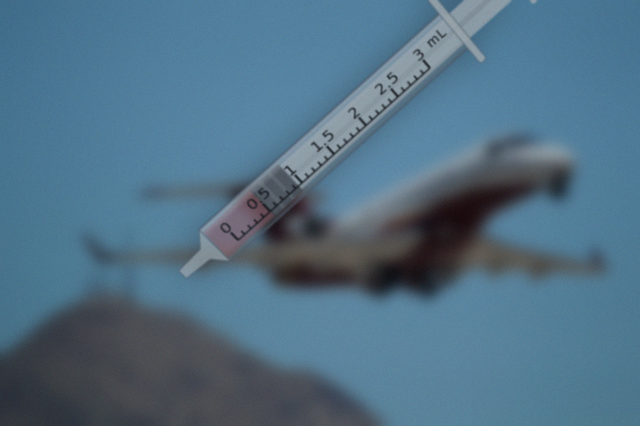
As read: 0.5 (mL)
